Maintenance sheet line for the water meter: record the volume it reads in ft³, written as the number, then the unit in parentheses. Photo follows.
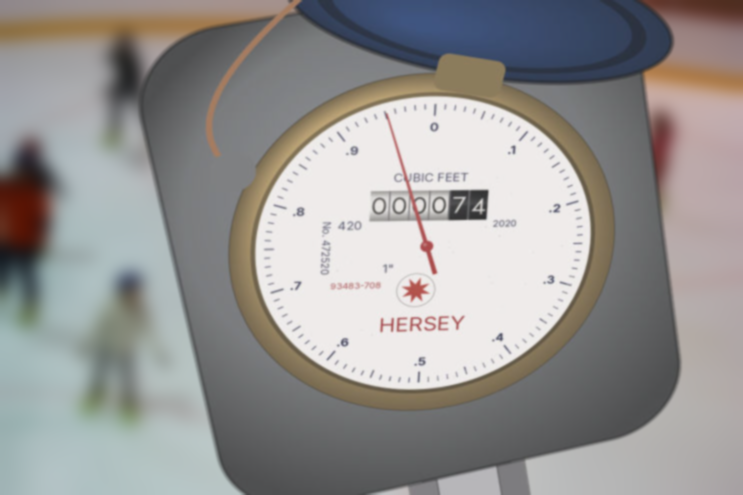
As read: 73.95 (ft³)
